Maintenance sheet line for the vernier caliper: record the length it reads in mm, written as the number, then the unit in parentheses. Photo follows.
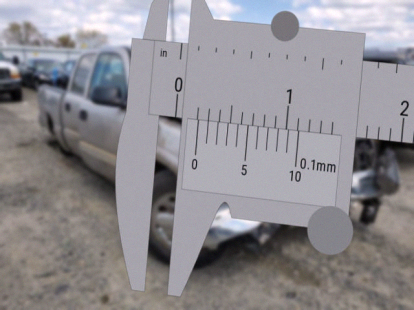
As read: 2.1 (mm)
